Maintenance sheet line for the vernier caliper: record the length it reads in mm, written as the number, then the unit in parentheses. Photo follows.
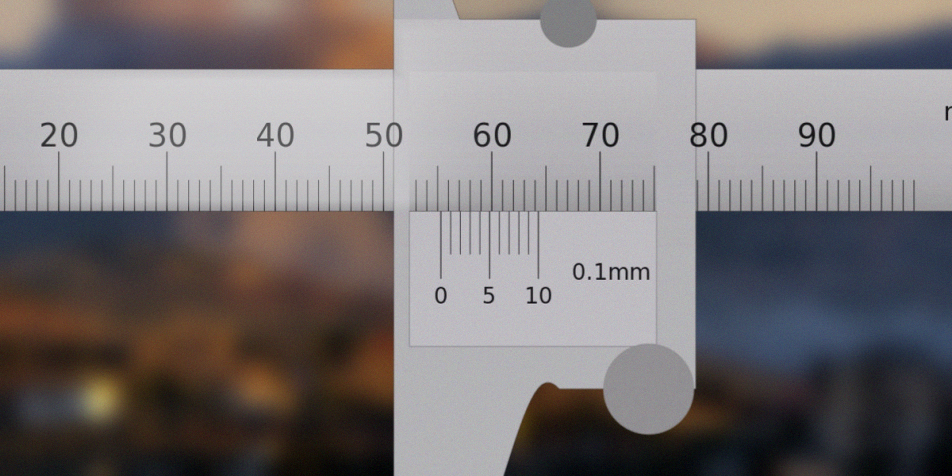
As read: 55.3 (mm)
